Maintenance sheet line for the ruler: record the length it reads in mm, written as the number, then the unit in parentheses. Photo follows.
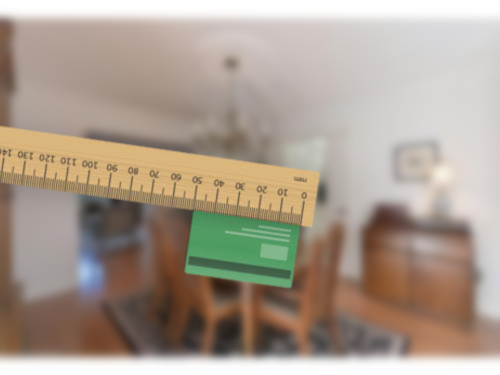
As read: 50 (mm)
